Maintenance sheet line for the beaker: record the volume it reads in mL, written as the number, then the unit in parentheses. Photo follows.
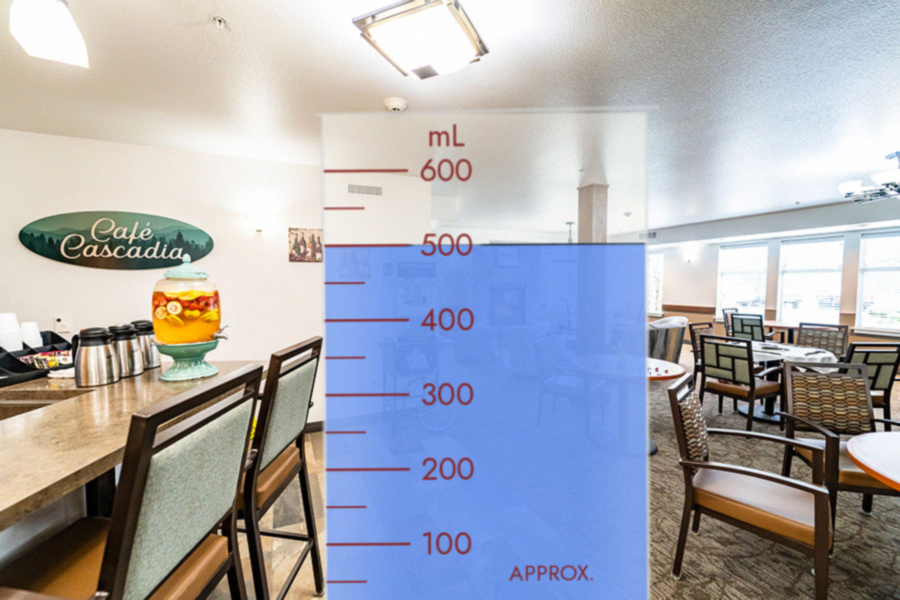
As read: 500 (mL)
